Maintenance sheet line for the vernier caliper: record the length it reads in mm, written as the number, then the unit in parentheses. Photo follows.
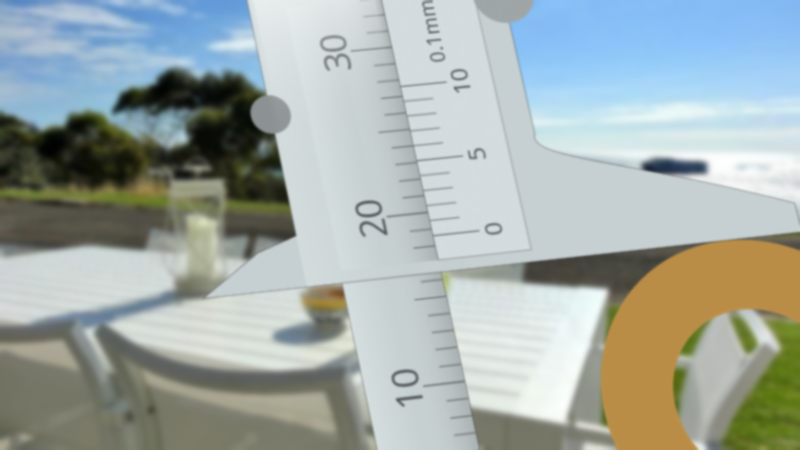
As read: 18.6 (mm)
